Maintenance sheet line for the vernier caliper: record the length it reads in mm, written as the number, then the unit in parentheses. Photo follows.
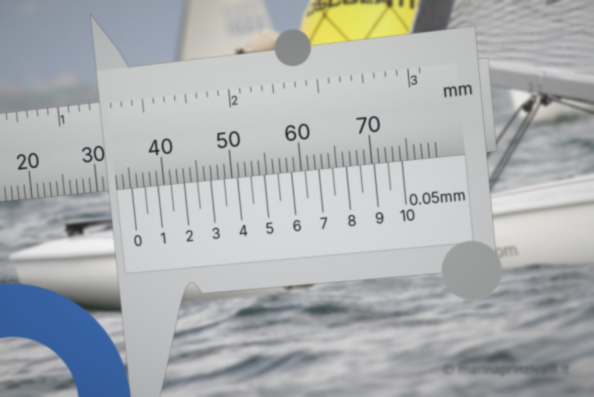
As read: 35.2 (mm)
